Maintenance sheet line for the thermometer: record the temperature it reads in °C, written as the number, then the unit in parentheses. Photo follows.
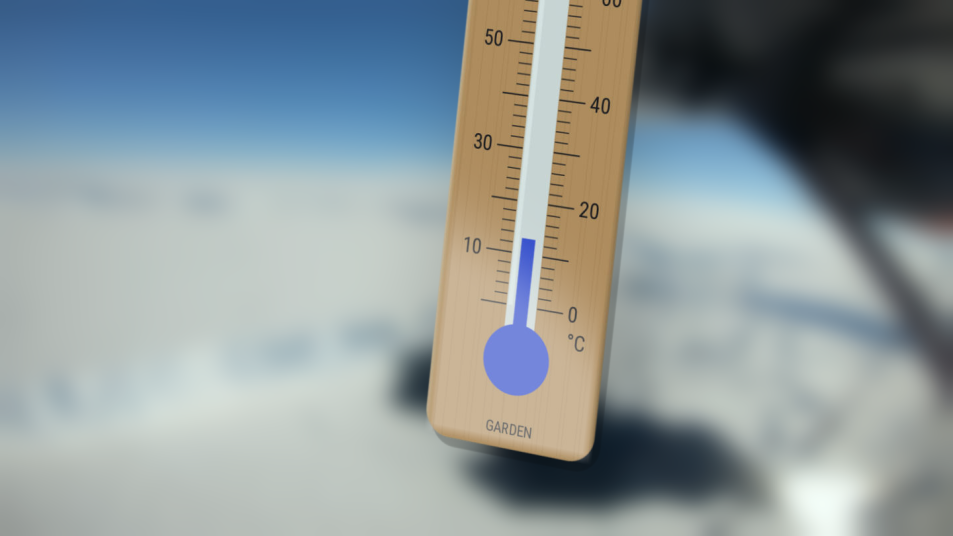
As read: 13 (°C)
